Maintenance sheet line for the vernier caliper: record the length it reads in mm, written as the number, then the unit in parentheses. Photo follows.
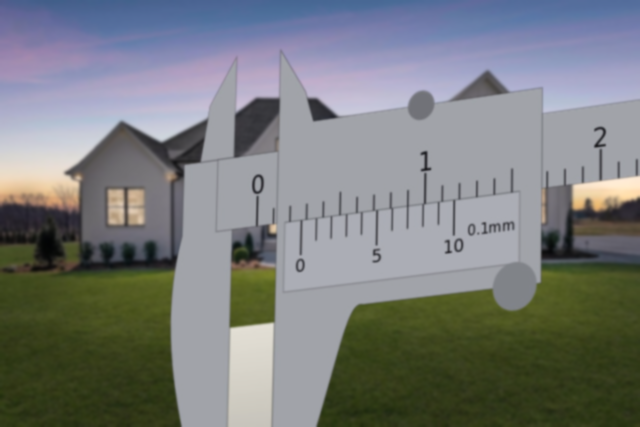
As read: 2.7 (mm)
